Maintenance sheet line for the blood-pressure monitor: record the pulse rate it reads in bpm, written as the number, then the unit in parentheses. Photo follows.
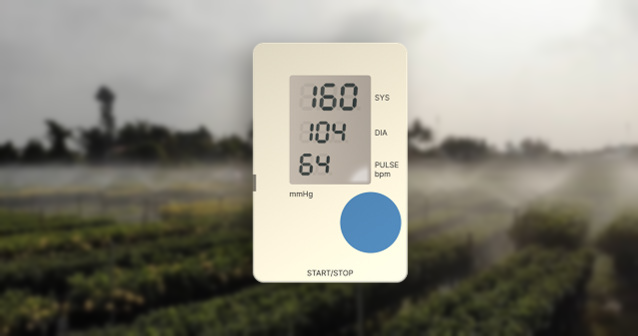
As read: 64 (bpm)
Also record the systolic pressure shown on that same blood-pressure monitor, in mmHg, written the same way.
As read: 160 (mmHg)
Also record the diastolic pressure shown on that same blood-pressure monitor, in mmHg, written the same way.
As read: 104 (mmHg)
